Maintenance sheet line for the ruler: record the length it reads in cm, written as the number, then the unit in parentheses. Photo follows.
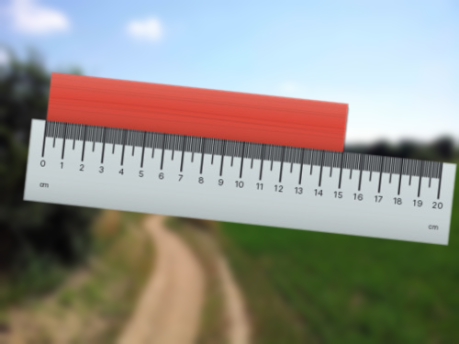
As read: 15 (cm)
